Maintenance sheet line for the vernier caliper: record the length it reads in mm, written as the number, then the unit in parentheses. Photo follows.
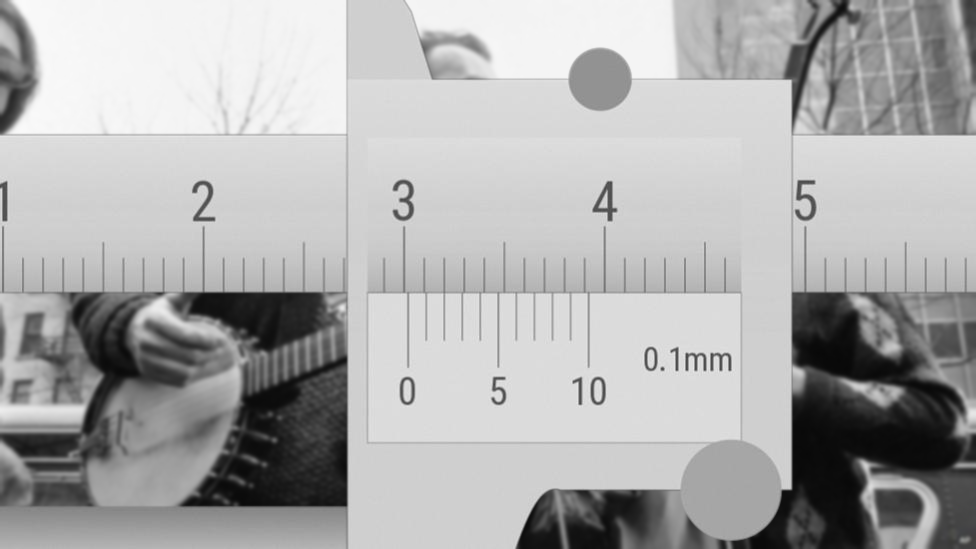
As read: 30.2 (mm)
